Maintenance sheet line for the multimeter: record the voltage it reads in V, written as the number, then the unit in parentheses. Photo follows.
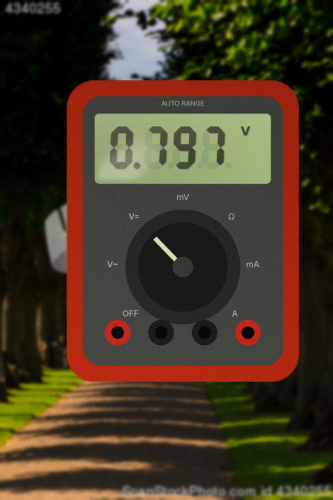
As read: 0.797 (V)
